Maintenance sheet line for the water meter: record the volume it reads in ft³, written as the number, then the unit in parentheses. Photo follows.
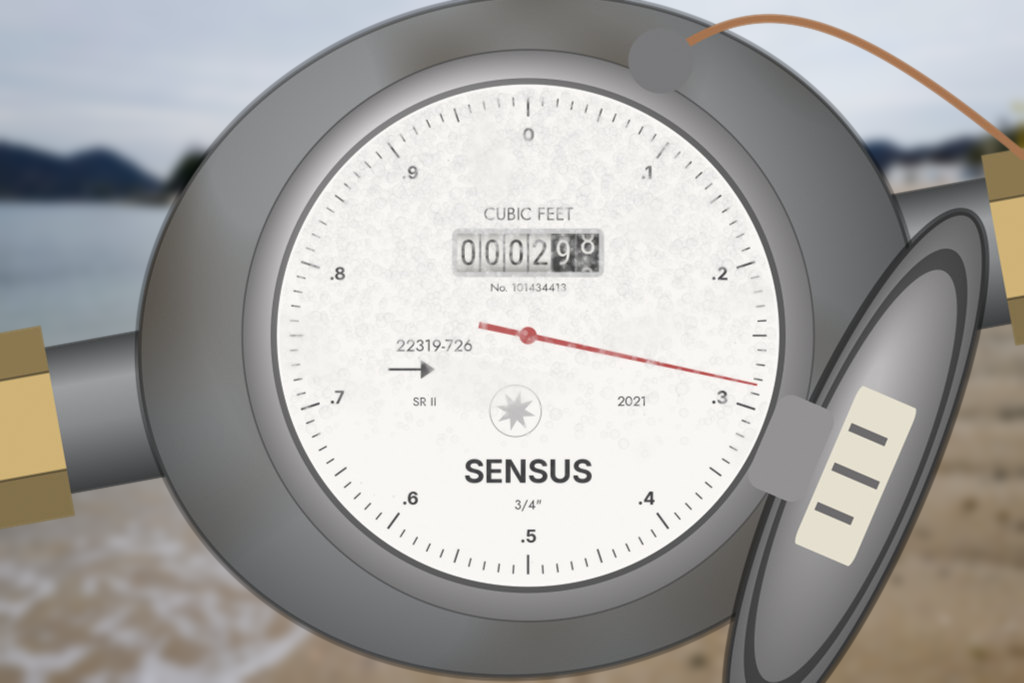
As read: 298.28 (ft³)
